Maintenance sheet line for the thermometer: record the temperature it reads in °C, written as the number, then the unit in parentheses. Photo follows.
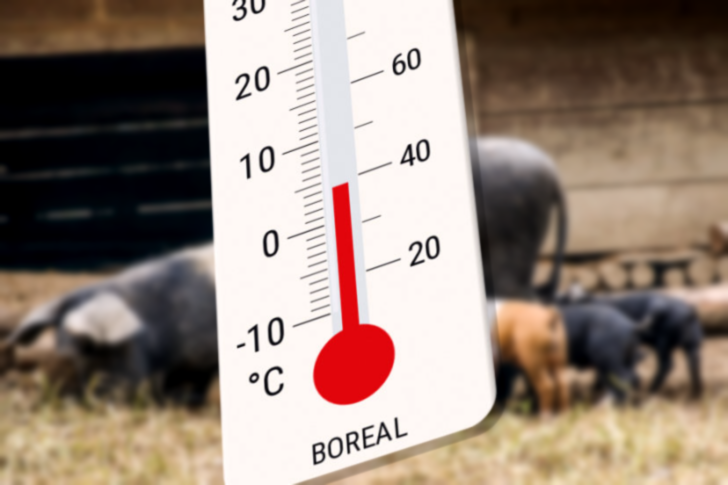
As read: 4 (°C)
